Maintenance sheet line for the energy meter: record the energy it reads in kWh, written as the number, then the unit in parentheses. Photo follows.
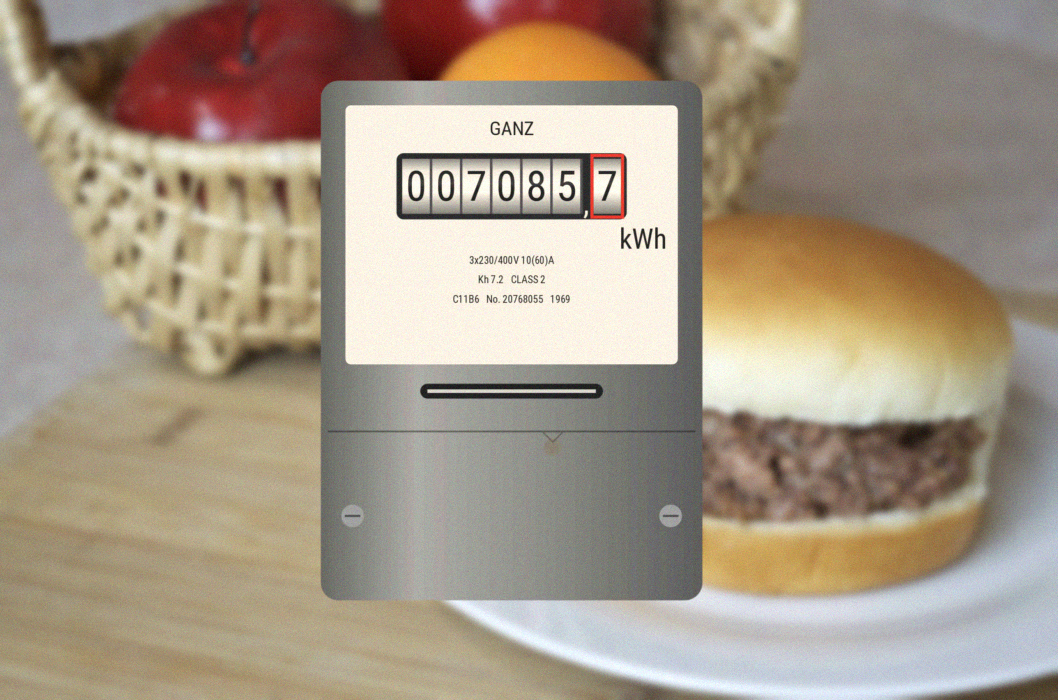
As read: 7085.7 (kWh)
